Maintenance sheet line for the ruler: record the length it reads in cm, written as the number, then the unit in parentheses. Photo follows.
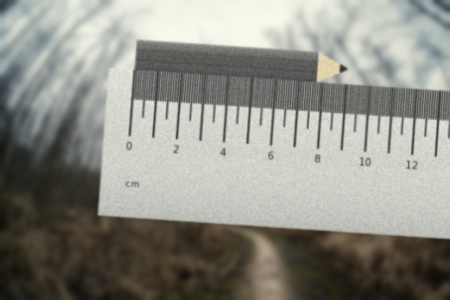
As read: 9 (cm)
